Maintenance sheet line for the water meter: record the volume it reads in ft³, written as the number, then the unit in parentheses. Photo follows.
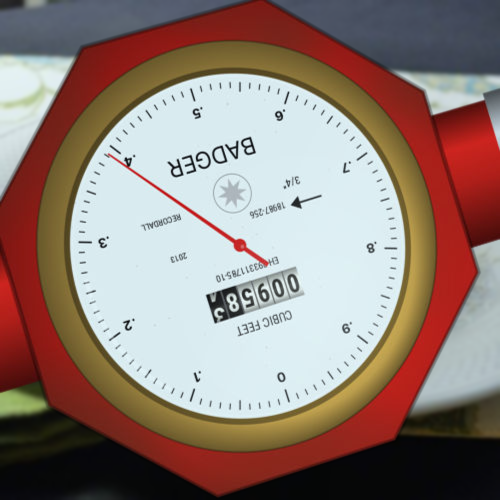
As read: 9583.39 (ft³)
